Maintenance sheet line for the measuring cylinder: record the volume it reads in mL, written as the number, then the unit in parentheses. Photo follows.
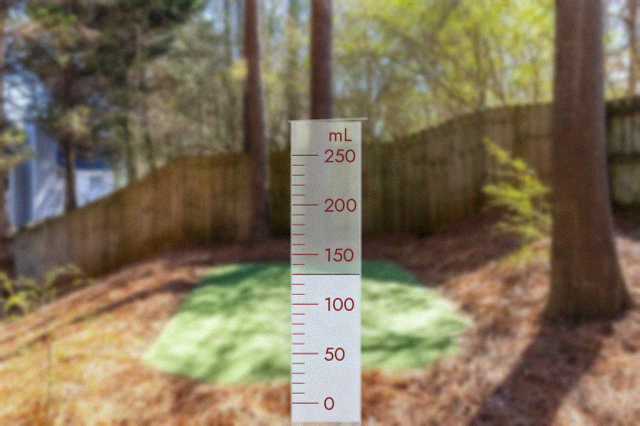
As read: 130 (mL)
